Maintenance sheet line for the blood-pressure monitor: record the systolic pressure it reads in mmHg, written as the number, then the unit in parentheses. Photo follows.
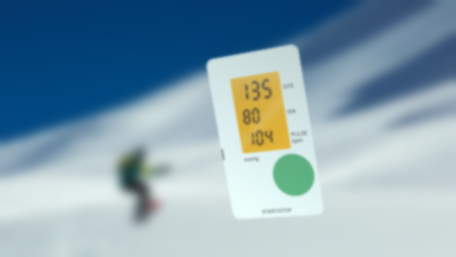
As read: 135 (mmHg)
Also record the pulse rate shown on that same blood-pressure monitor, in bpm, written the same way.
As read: 104 (bpm)
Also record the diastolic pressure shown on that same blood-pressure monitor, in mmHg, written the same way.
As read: 80 (mmHg)
